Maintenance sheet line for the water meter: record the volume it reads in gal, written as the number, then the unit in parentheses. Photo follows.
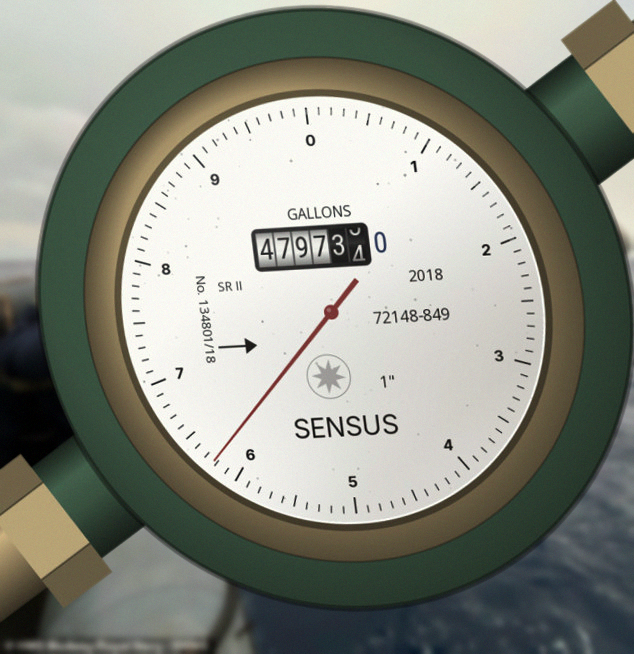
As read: 4797336.2 (gal)
